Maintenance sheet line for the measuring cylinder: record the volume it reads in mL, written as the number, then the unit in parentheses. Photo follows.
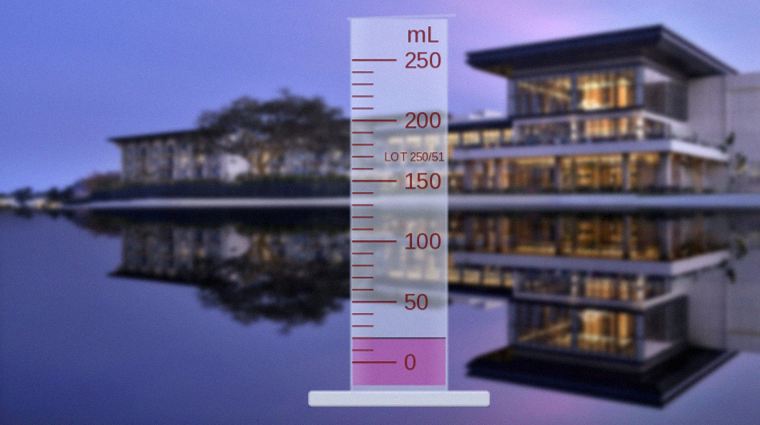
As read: 20 (mL)
